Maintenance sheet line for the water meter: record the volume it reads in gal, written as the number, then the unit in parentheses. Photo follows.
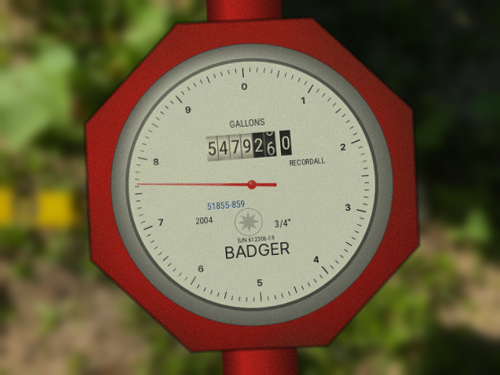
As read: 5479257.6 (gal)
